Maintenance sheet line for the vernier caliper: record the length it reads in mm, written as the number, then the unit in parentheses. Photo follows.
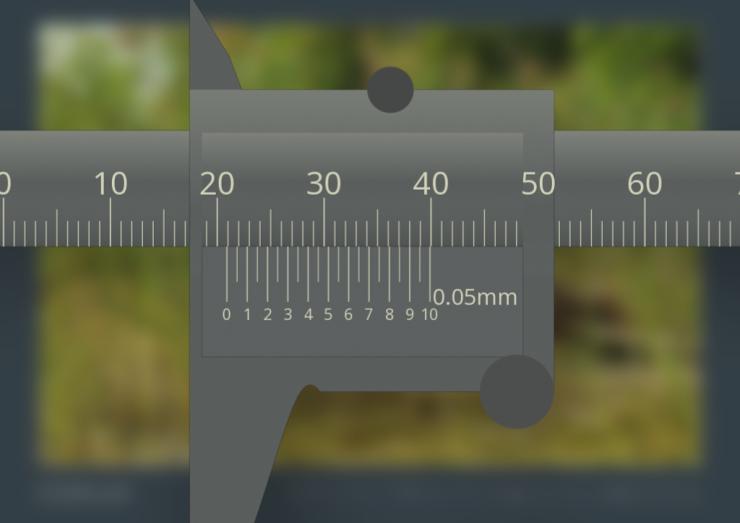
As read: 20.9 (mm)
